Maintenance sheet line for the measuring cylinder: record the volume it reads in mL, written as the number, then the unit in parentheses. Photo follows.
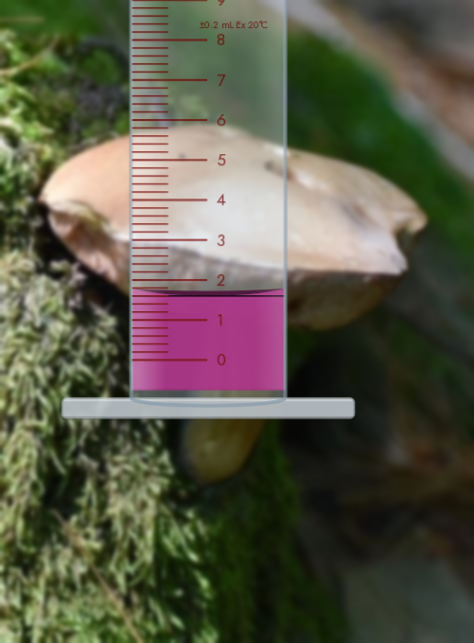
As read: 1.6 (mL)
